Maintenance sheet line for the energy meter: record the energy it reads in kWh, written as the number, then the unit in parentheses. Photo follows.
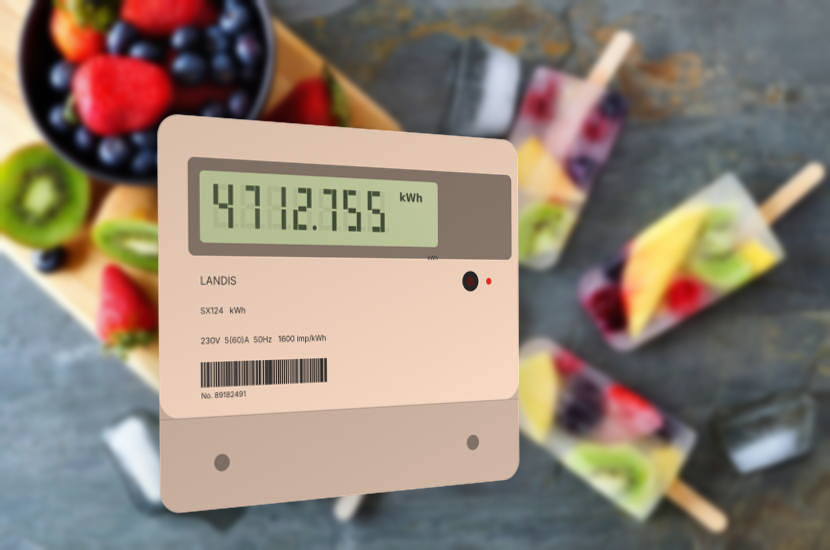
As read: 4712.755 (kWh)
